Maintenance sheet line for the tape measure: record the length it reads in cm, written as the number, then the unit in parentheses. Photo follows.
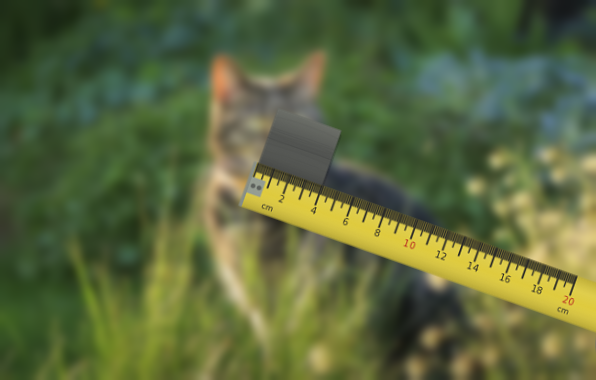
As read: 4 (cm)
